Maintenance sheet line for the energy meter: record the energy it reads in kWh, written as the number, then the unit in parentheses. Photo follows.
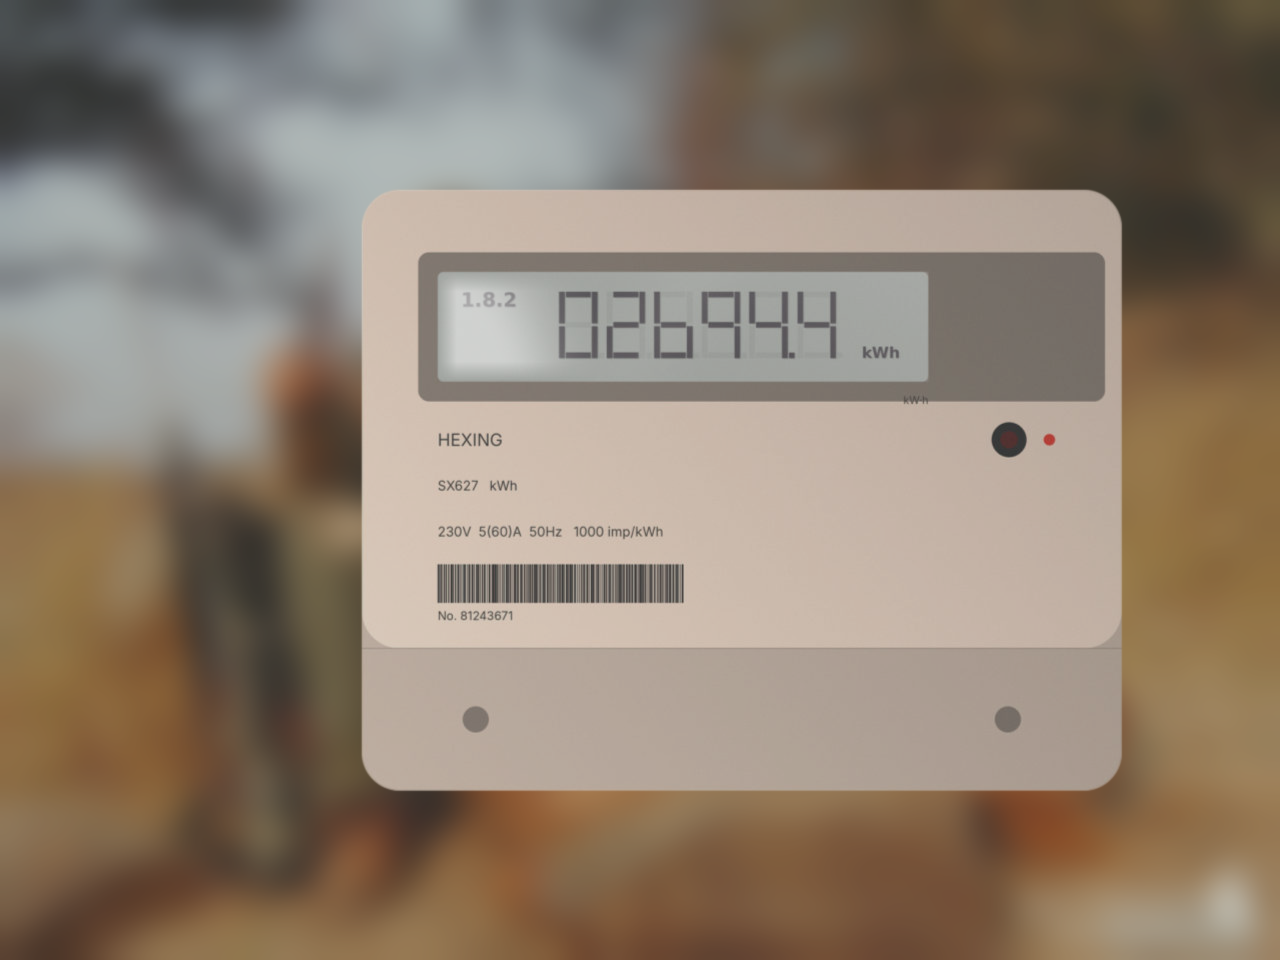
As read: 2694.4 (kWh)
